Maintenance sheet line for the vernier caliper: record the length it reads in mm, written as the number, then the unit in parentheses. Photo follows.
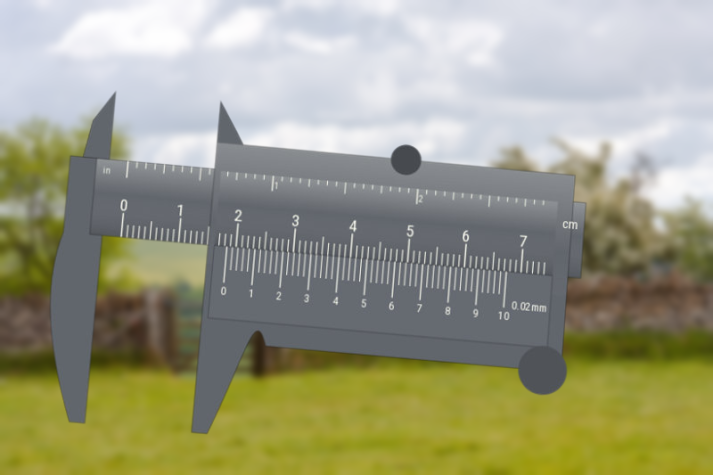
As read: 18.4 (mm)
